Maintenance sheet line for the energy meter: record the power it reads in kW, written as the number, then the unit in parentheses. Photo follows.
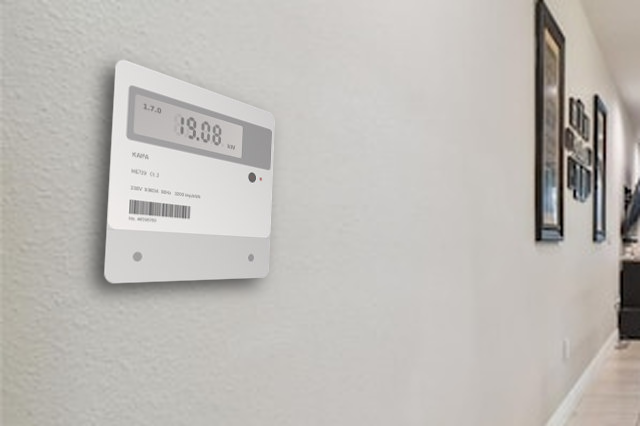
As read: 19.08 (kW)
